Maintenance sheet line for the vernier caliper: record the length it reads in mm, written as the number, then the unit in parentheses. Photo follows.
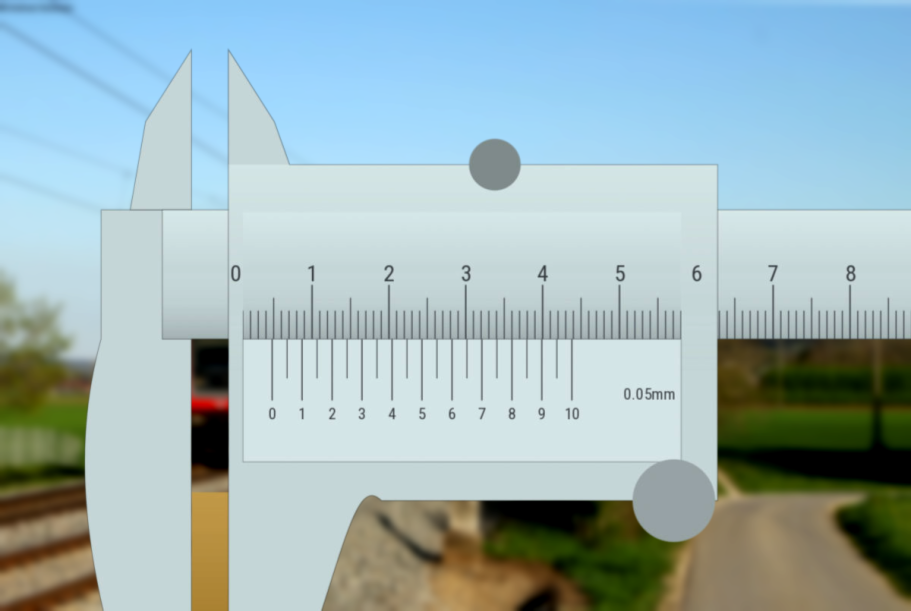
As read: 4.8 (mm)
